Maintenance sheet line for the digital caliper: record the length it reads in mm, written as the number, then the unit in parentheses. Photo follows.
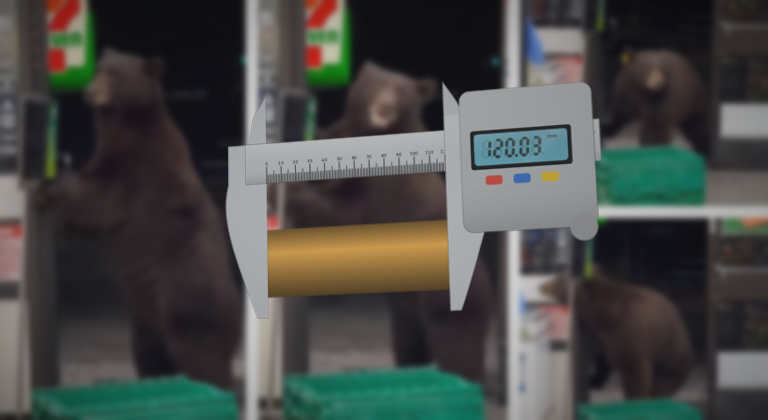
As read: 120.03 (mm)
